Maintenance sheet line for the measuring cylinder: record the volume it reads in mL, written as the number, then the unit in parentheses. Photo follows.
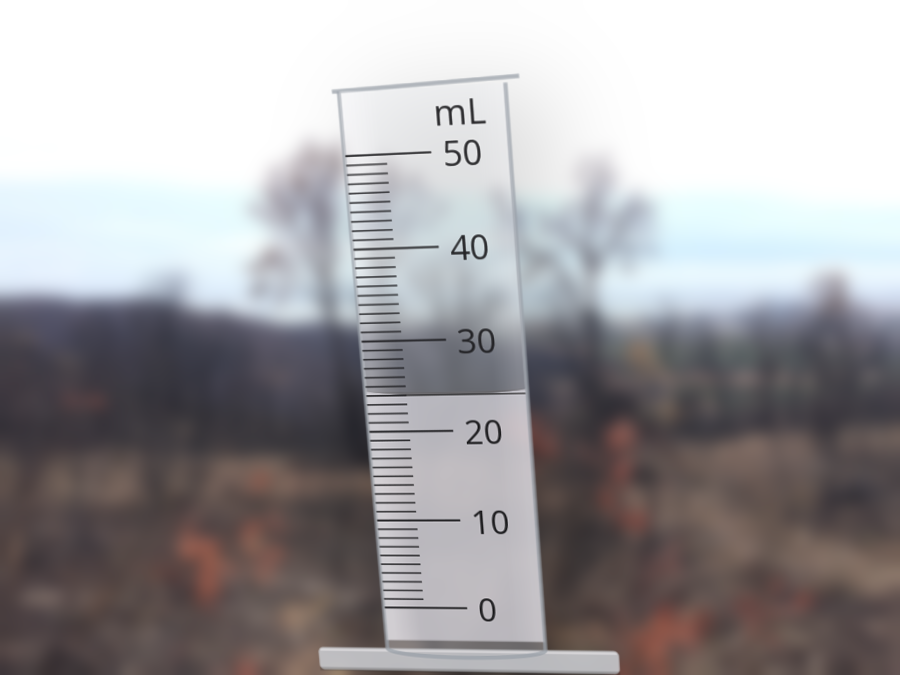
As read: 24 (mL)
